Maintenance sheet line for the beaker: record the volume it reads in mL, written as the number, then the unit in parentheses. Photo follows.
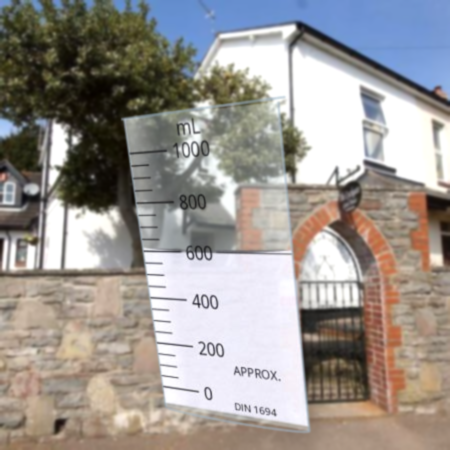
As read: 600 (mL)
